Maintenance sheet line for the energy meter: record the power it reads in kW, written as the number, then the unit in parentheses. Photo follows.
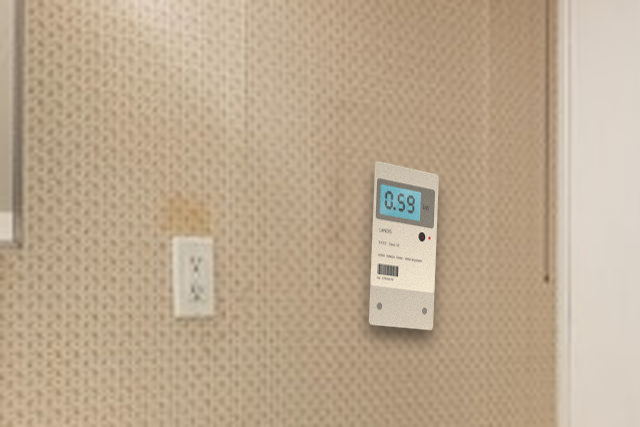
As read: 0.59 (kW)
